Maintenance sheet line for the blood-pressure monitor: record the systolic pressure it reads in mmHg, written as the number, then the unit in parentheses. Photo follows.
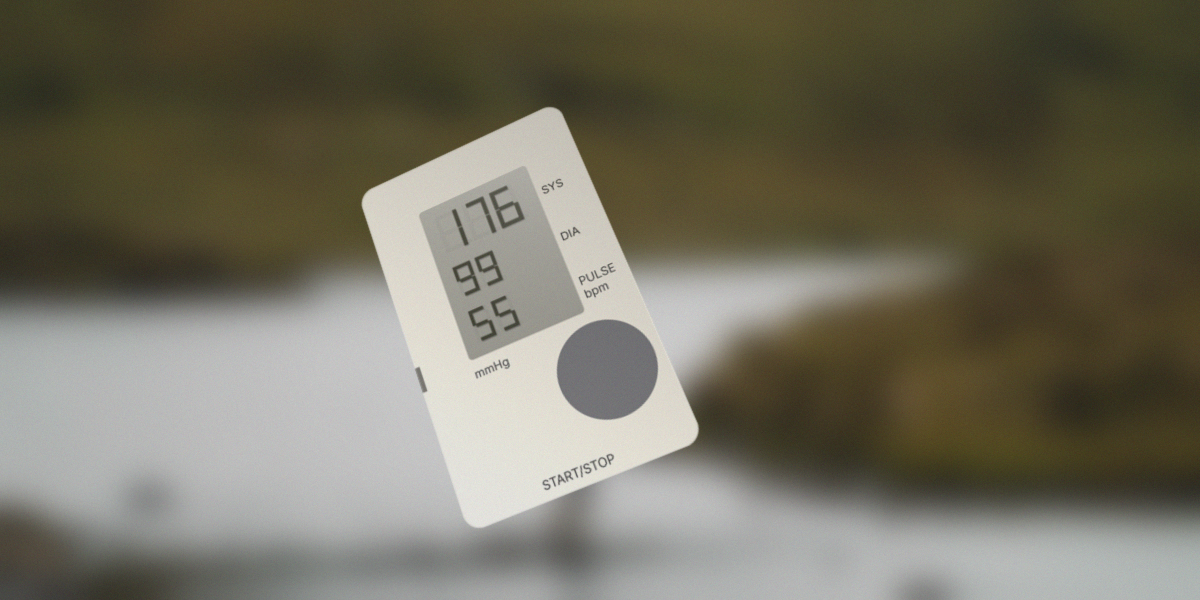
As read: 176 (mmHg)
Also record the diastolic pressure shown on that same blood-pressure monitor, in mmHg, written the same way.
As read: 99 (mmHg)
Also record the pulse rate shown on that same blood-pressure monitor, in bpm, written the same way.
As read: 55 (bpm)
